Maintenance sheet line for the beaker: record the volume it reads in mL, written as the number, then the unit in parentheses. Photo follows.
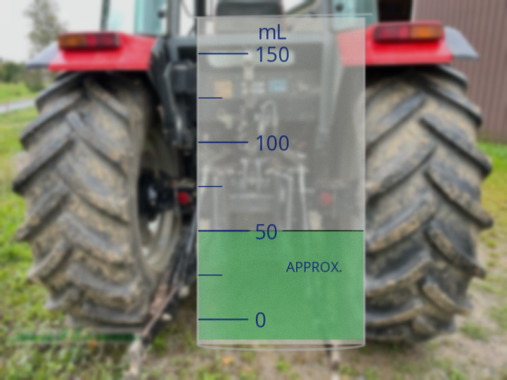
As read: 50 (mL)
